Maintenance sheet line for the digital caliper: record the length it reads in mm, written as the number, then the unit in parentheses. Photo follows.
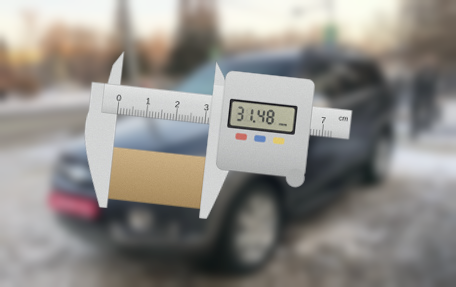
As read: 31.48 (mm)
